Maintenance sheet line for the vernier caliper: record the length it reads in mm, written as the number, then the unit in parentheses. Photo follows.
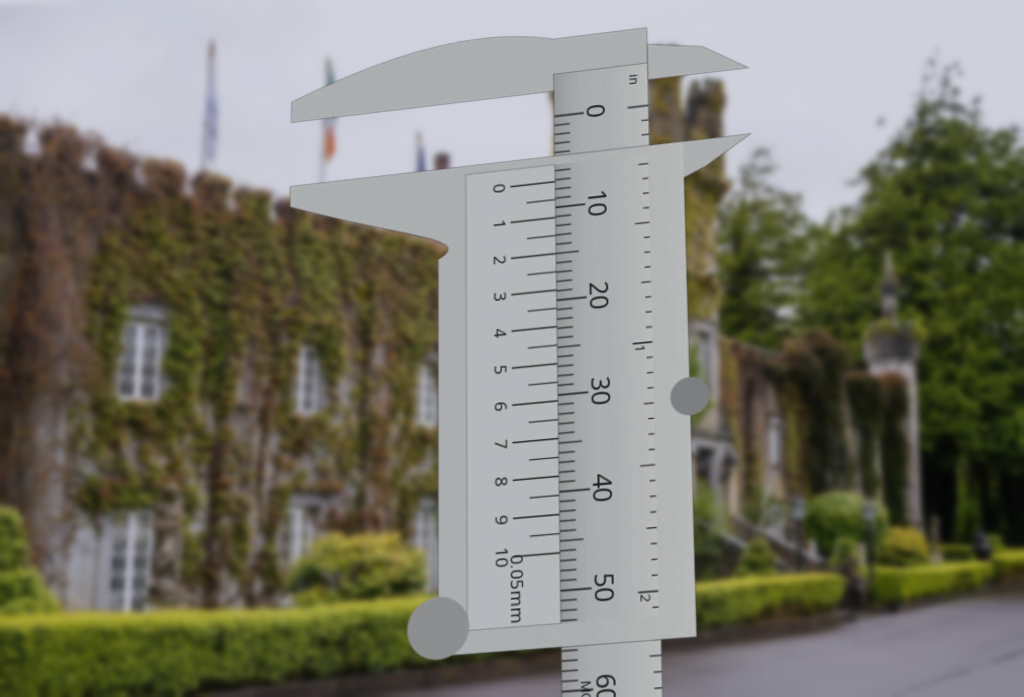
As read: 7.2 (mm)
